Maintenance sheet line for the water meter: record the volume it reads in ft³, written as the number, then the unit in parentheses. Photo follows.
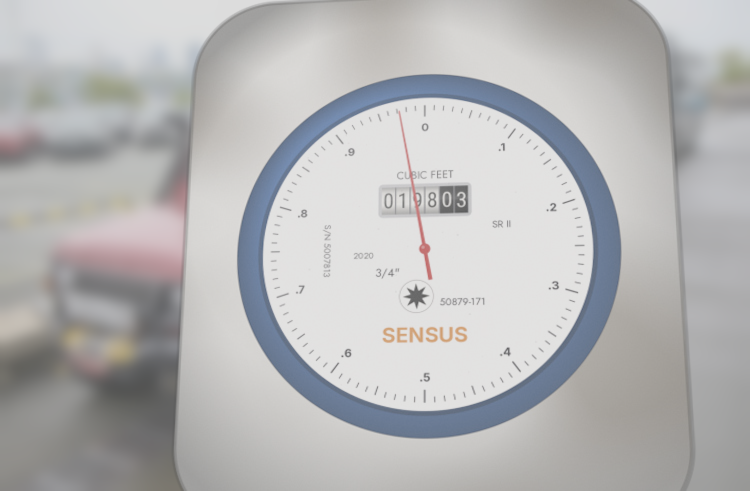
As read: 19802.97 (ft³)
